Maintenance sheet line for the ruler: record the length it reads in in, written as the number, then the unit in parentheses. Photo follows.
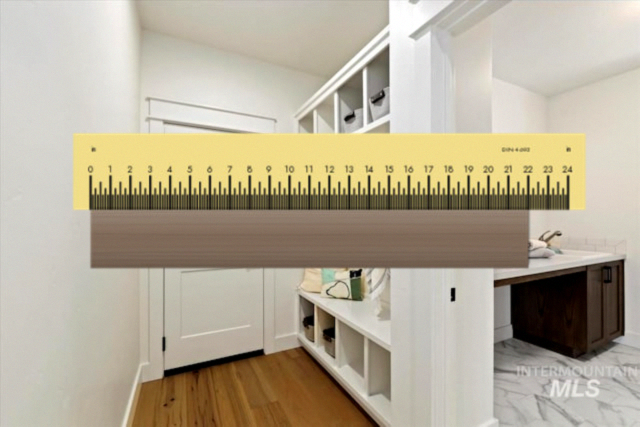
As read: 22 (in)
